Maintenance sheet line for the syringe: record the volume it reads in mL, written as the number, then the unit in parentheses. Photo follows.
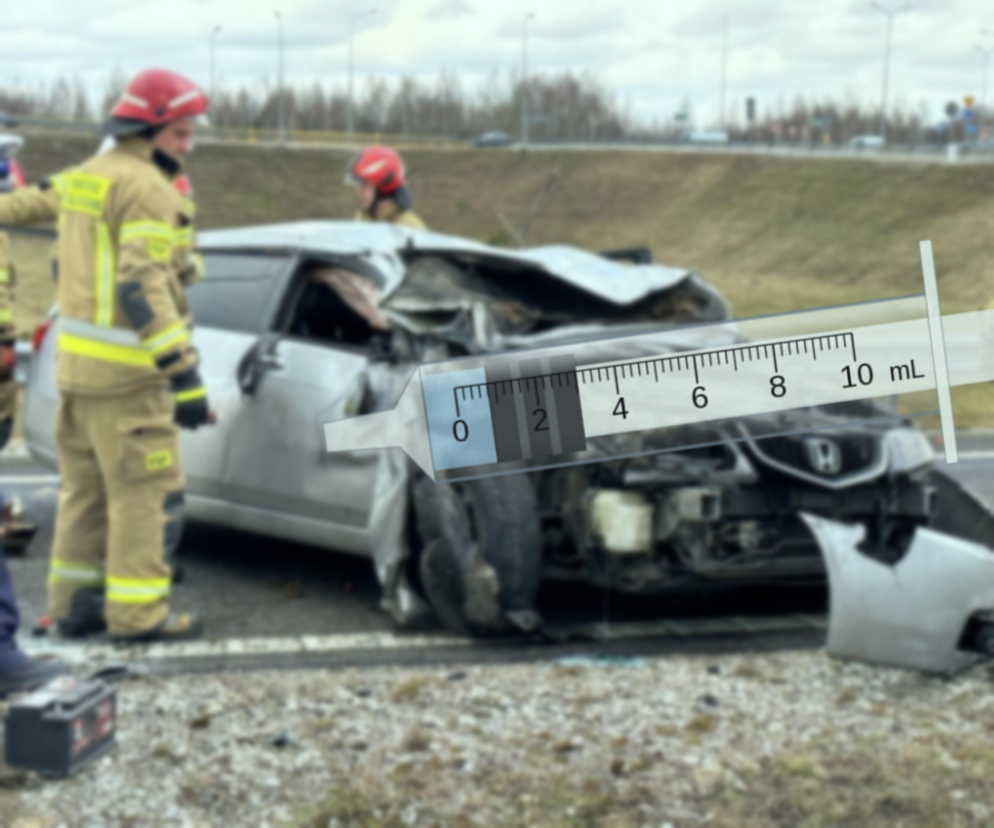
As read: 0.8 (mL)
